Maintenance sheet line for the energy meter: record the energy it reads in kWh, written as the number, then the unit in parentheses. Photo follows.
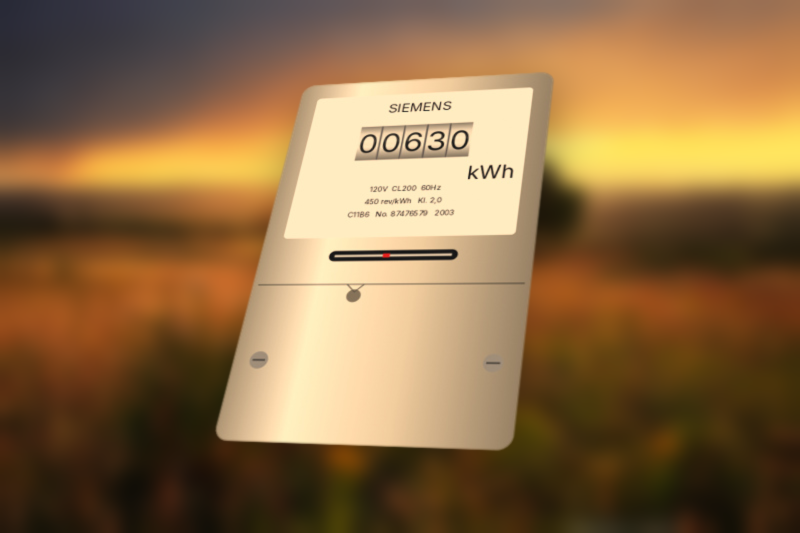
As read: 630 (kWh)
